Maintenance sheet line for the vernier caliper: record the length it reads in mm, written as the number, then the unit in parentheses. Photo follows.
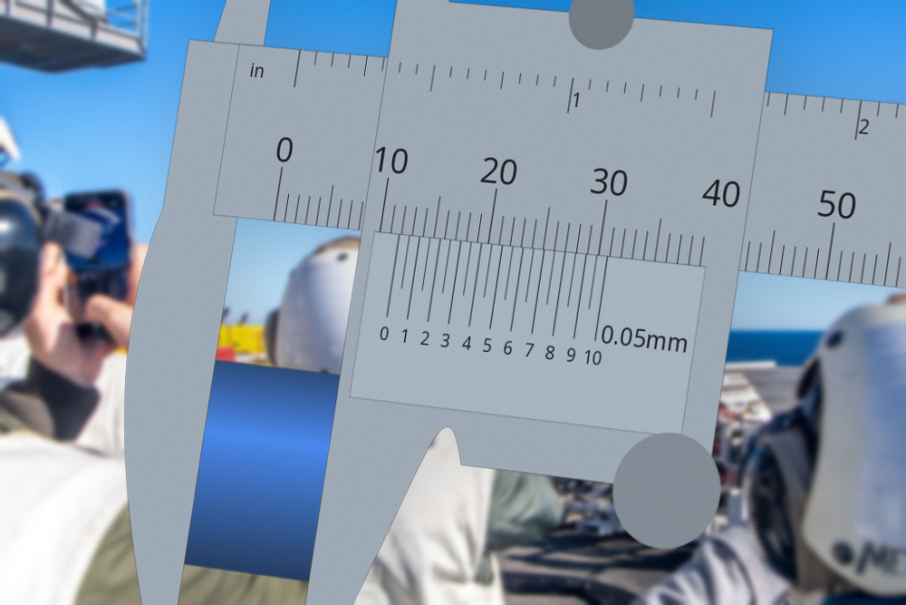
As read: 11.8 (mm)
